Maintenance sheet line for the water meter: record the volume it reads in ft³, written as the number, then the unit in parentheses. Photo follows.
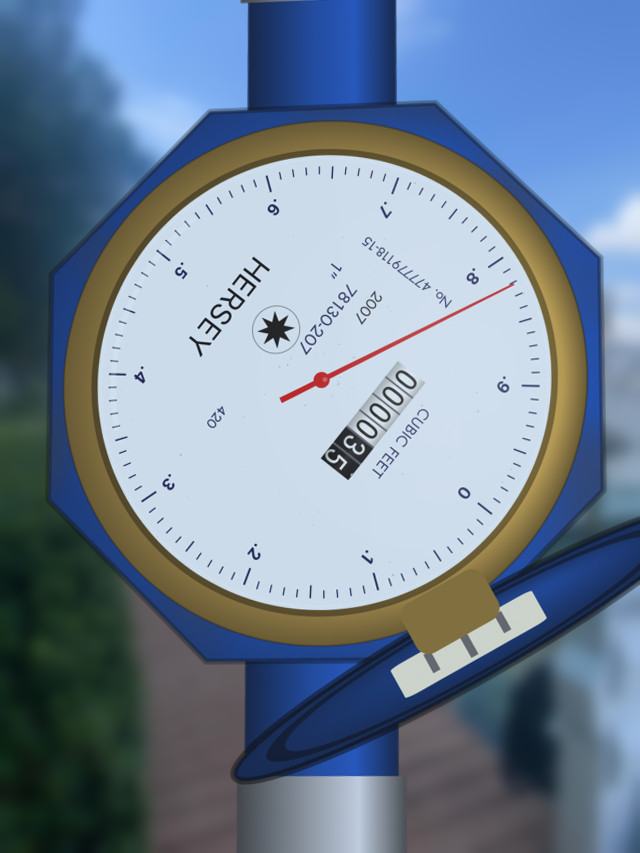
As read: 34.82 (ft³)
